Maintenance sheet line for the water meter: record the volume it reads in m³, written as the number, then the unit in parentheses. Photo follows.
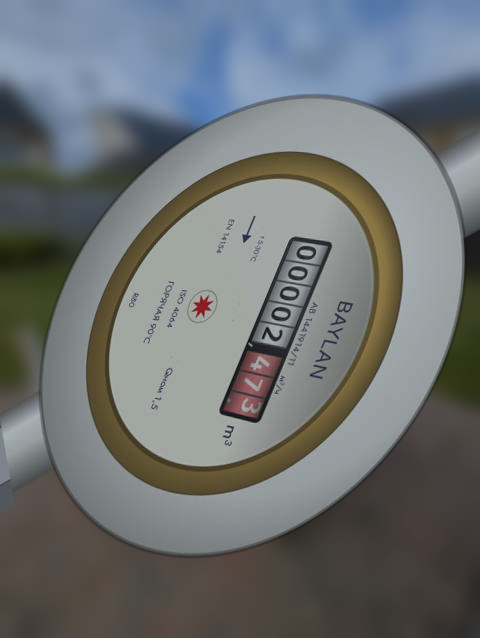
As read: 2.473 (m³)
